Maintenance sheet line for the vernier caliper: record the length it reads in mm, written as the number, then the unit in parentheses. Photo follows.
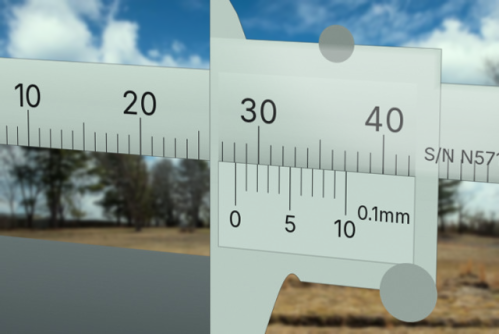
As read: 28.1 (mm)
